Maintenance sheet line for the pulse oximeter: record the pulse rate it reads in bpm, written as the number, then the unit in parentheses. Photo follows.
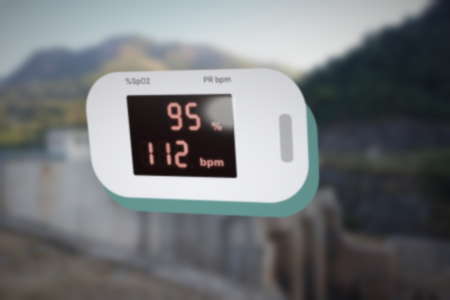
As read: 112 (bpm)
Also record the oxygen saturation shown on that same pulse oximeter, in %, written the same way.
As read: 95 (%)
